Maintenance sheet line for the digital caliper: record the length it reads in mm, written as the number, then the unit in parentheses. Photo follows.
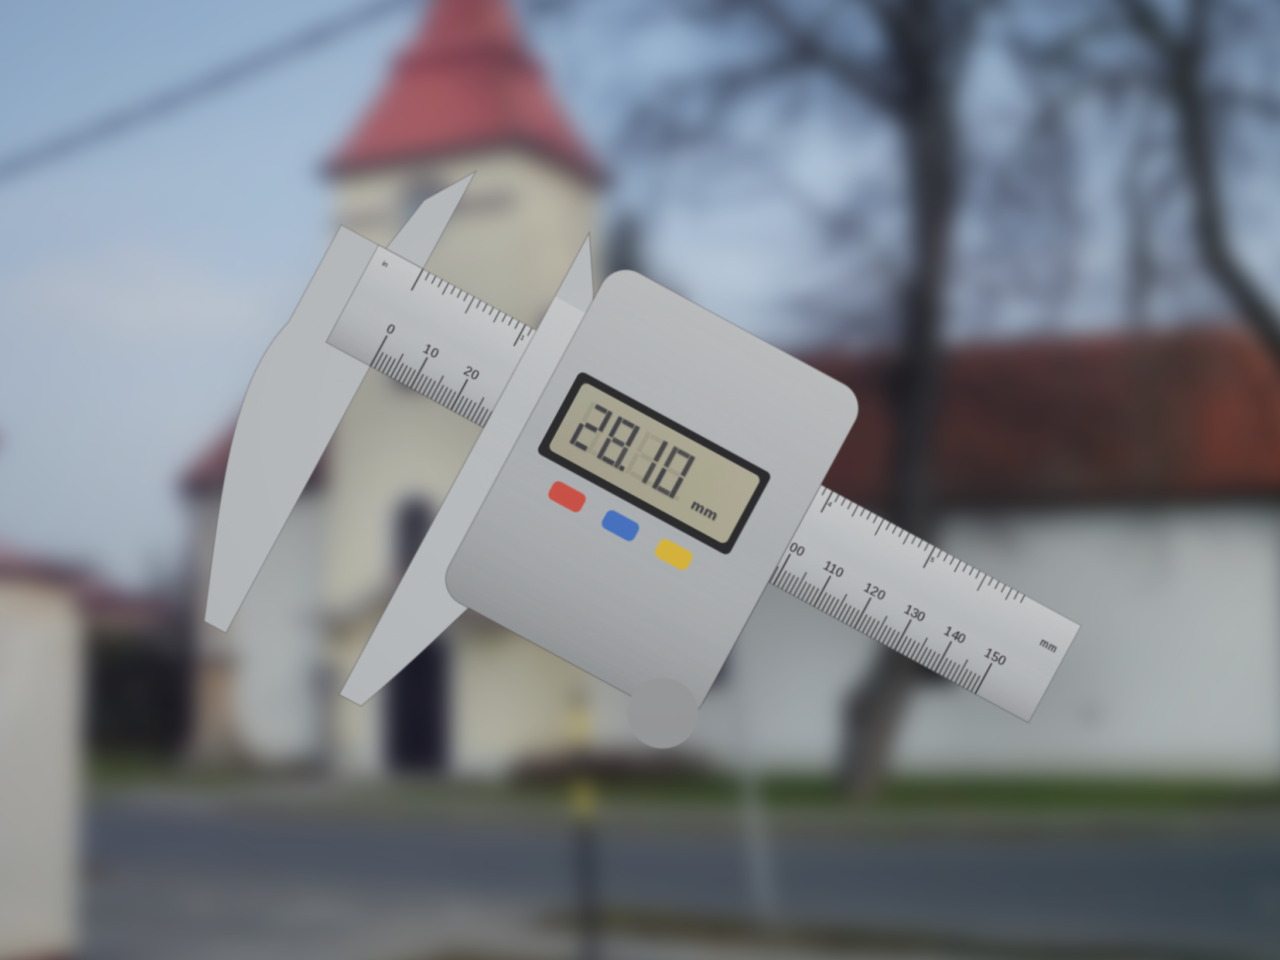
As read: 28.10 (mm)
